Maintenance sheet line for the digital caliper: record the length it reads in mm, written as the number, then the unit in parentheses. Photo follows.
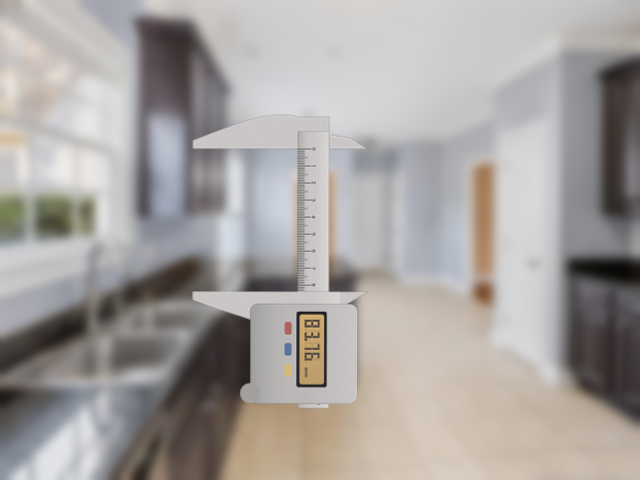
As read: 83.76 (mm)
